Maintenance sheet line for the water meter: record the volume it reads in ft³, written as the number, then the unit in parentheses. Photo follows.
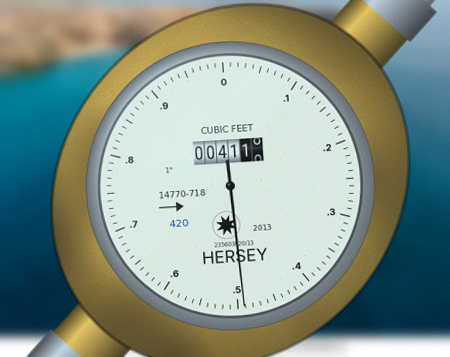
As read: 4118.49 (ft³)
